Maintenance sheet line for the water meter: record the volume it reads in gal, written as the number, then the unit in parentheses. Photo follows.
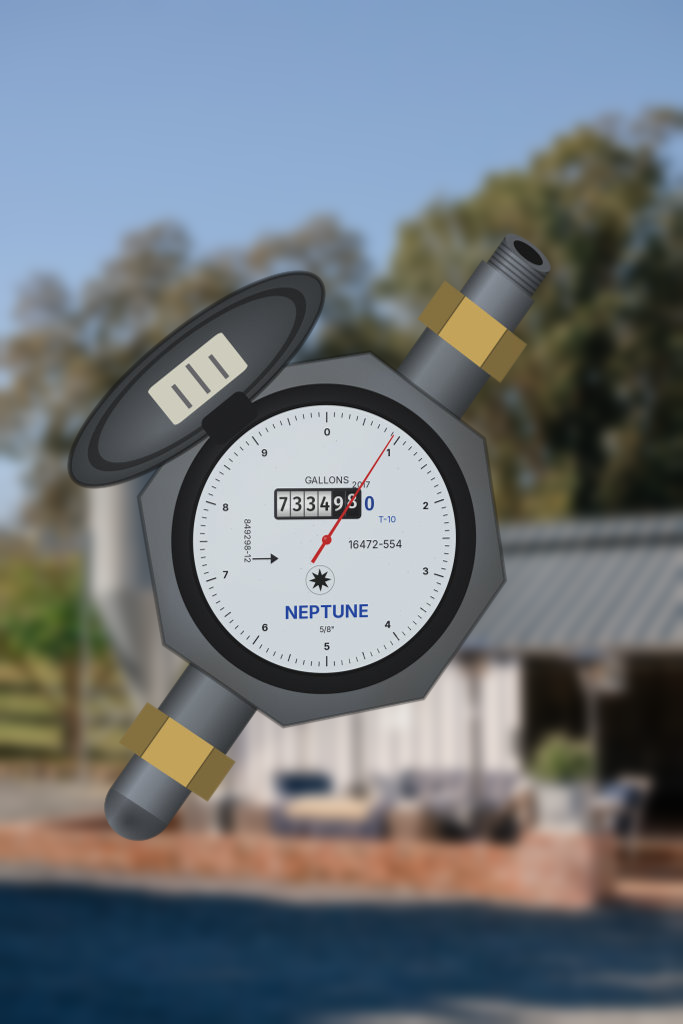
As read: 7334980.9 (gal)
